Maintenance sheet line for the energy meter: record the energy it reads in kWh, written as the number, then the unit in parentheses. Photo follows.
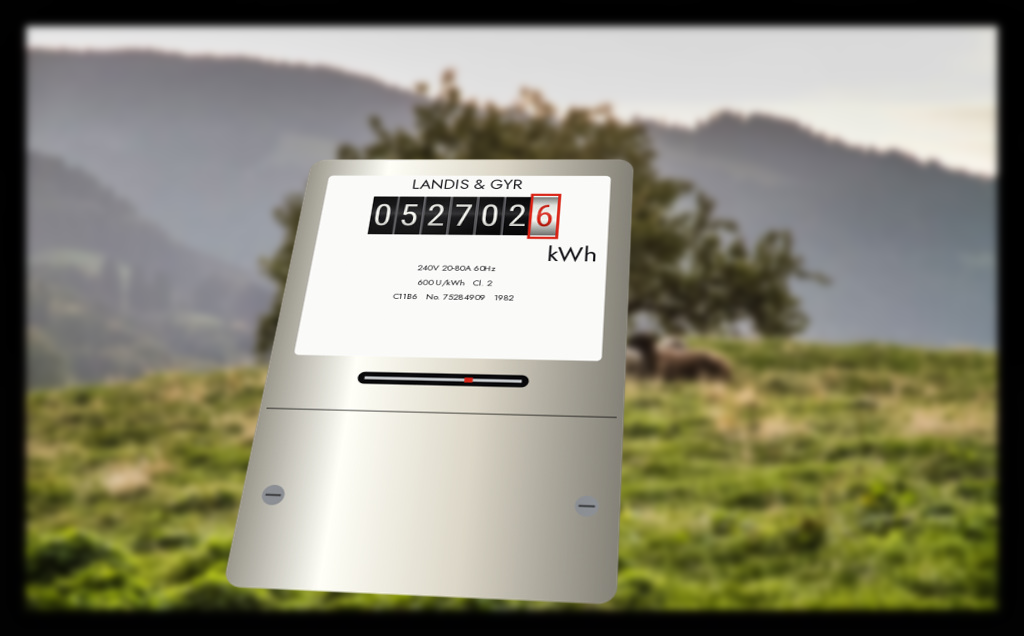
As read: 52702.6 (kWh)
